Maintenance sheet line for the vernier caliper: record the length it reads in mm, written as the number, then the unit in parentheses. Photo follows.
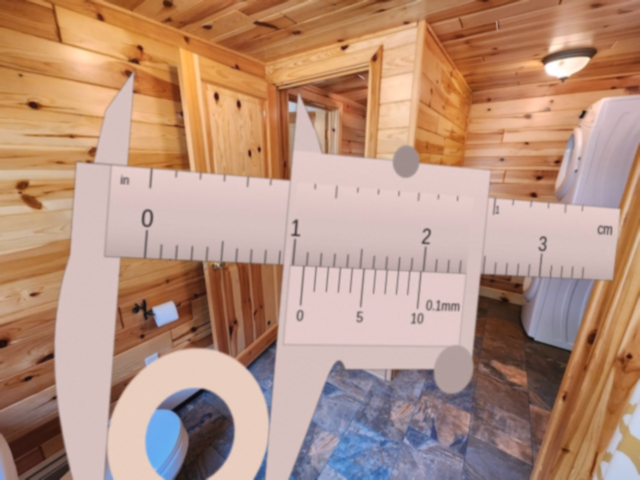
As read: 10.8 (mm)
